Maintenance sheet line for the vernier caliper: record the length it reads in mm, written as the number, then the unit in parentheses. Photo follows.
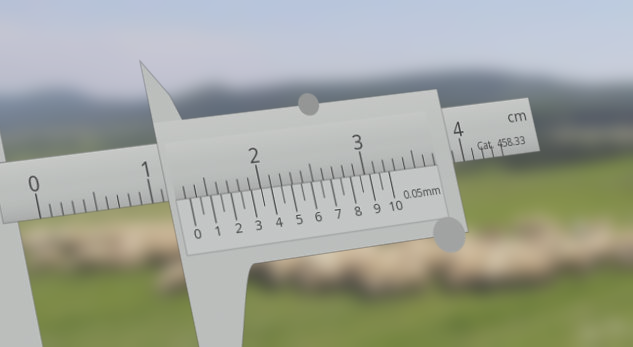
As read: 13.4 (mm)
